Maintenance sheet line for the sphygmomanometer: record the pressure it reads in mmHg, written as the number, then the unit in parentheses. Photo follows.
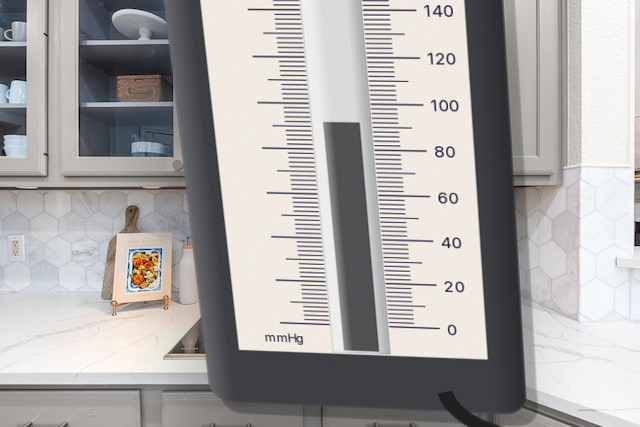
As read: 92 (mmHg)
